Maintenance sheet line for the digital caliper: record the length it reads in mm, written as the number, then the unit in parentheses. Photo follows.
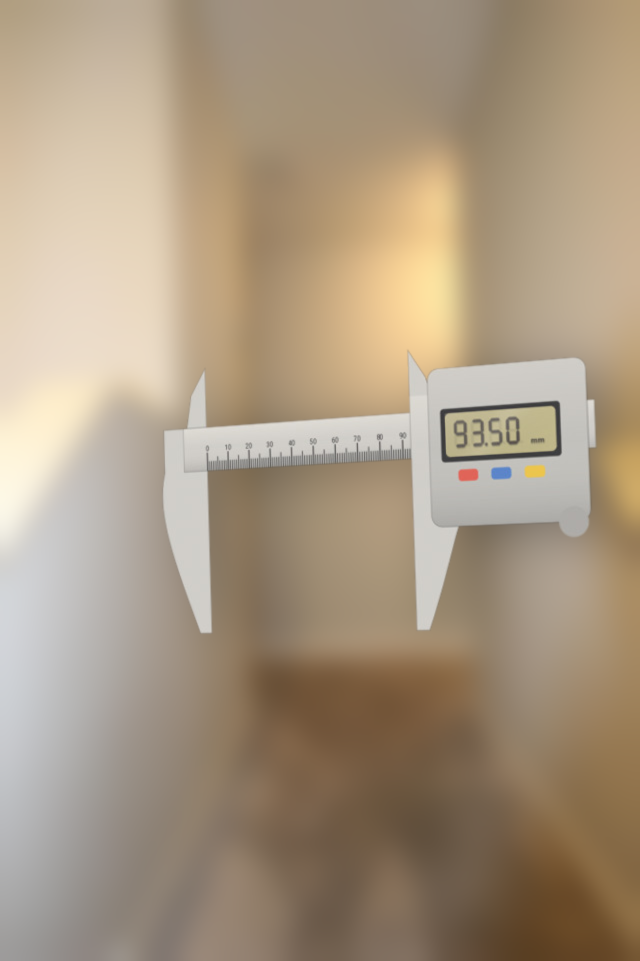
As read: 93.50 (mm)
